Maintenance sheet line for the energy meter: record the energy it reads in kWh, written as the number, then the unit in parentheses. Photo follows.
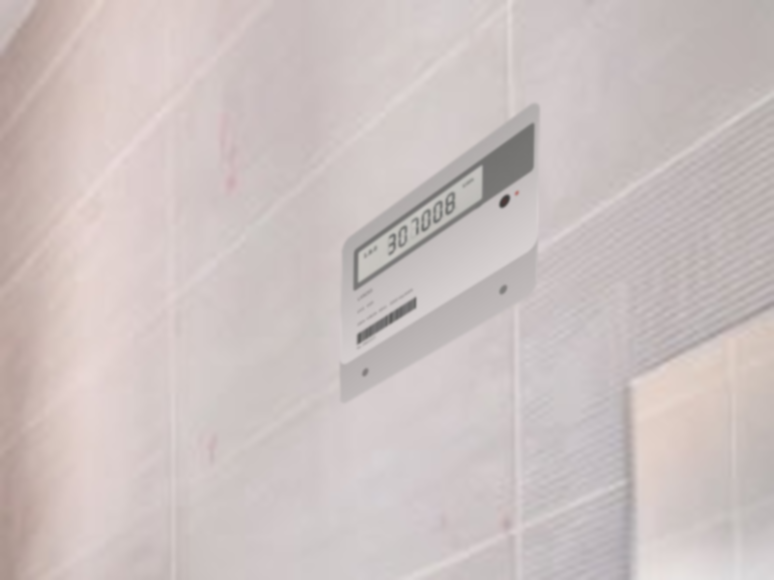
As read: 307008 (kWh)
